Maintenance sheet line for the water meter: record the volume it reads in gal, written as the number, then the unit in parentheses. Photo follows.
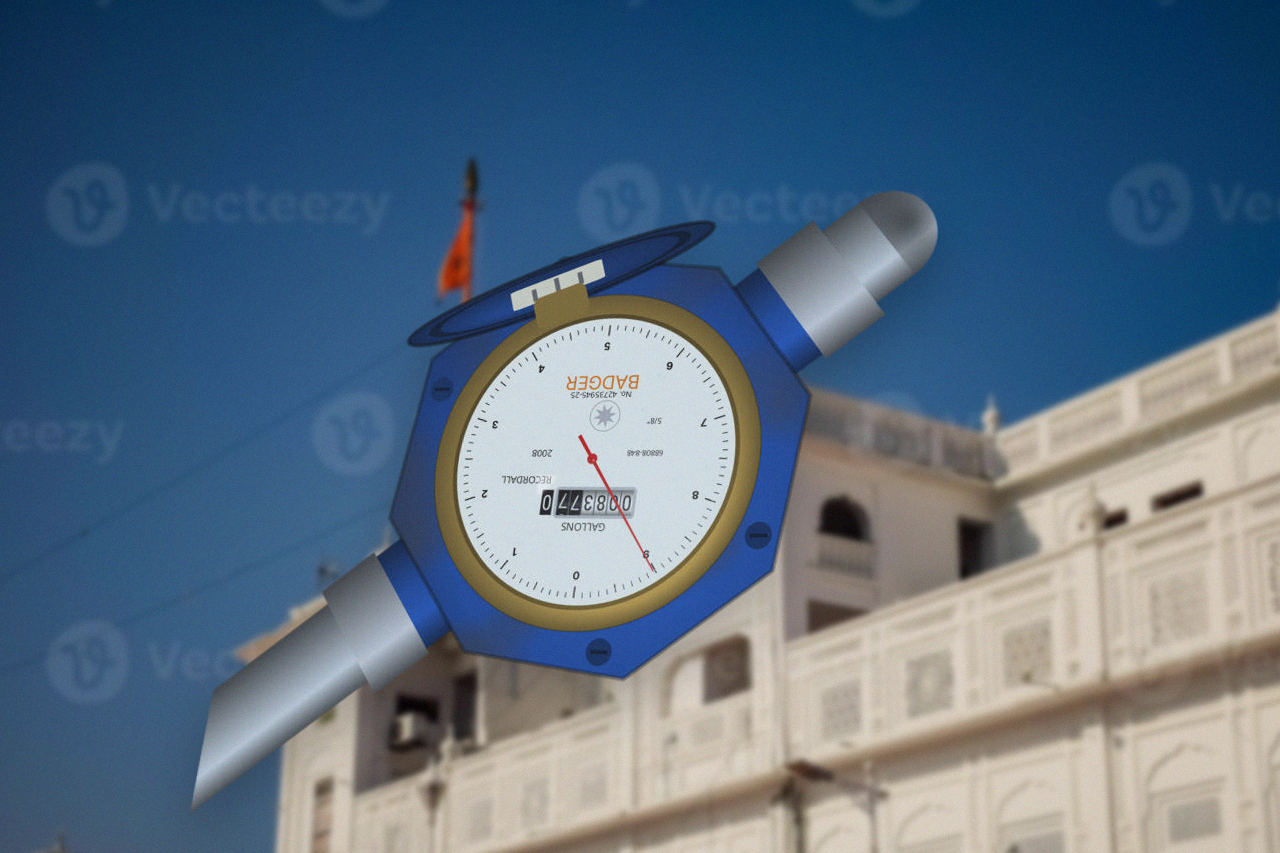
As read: 83769.0 (gal)
